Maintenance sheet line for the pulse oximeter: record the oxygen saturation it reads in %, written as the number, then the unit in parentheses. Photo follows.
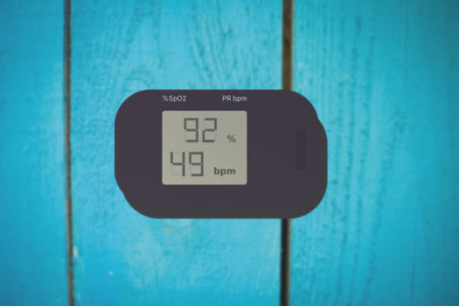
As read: 92 (%)
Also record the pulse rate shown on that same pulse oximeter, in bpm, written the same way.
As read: 49 (bpm)
